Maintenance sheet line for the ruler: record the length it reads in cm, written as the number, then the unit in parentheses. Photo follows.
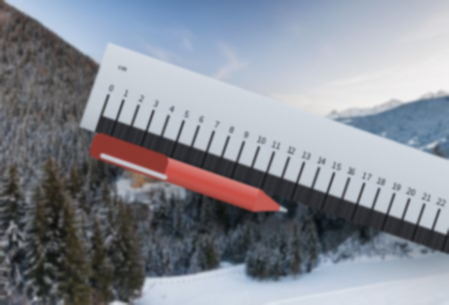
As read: 13 (cm)
